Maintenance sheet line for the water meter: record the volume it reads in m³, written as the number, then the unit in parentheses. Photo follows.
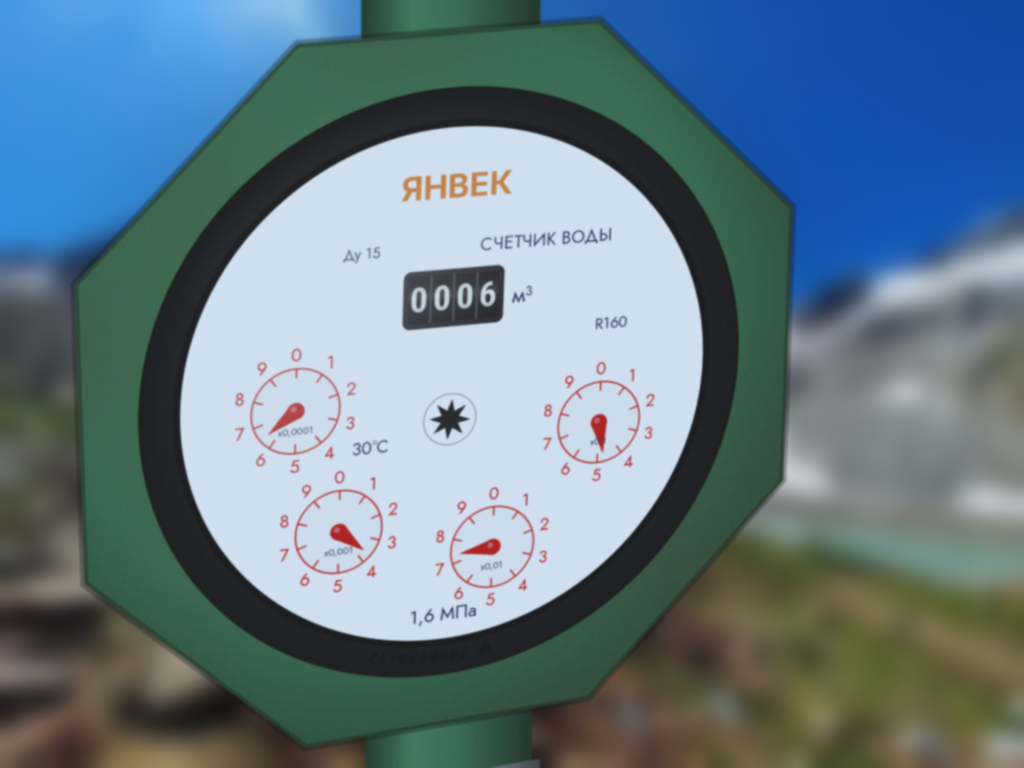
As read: 6.4736 (m³)
